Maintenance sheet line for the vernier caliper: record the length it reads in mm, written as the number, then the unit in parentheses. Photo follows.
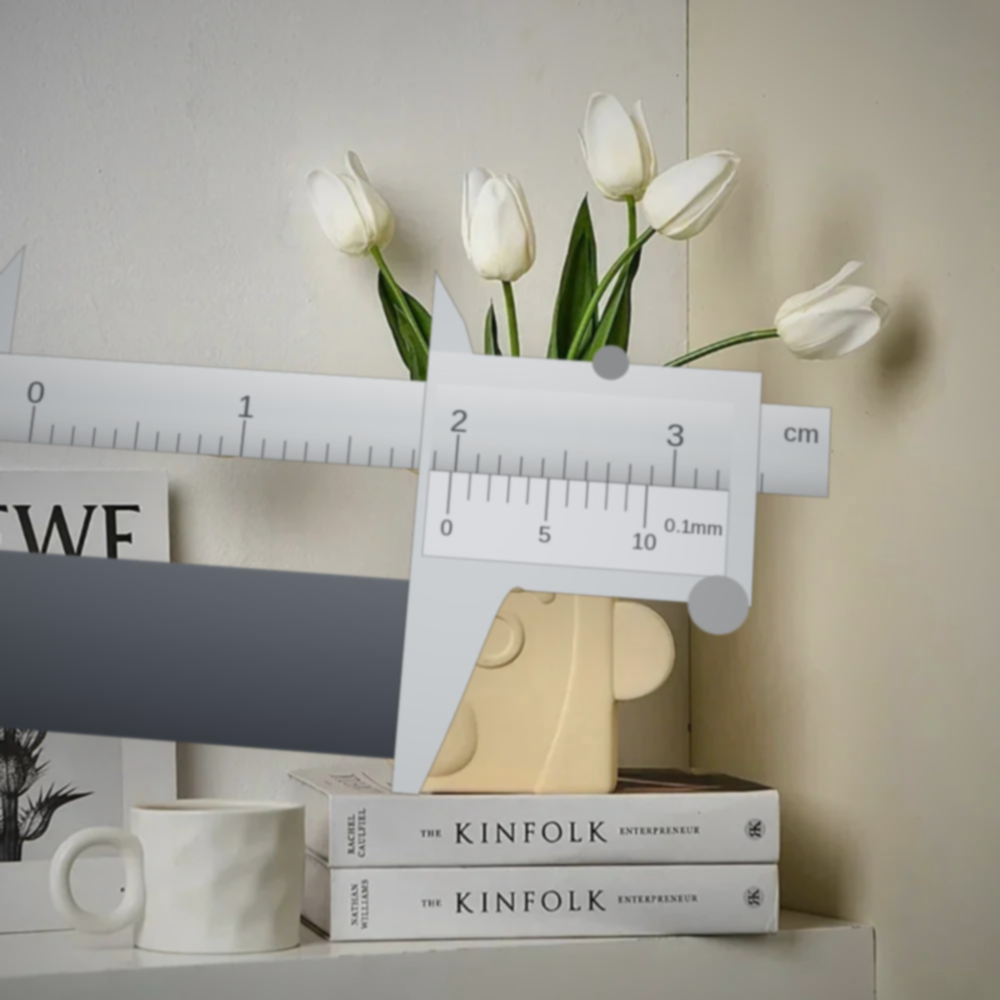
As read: 19.8 (mm)
